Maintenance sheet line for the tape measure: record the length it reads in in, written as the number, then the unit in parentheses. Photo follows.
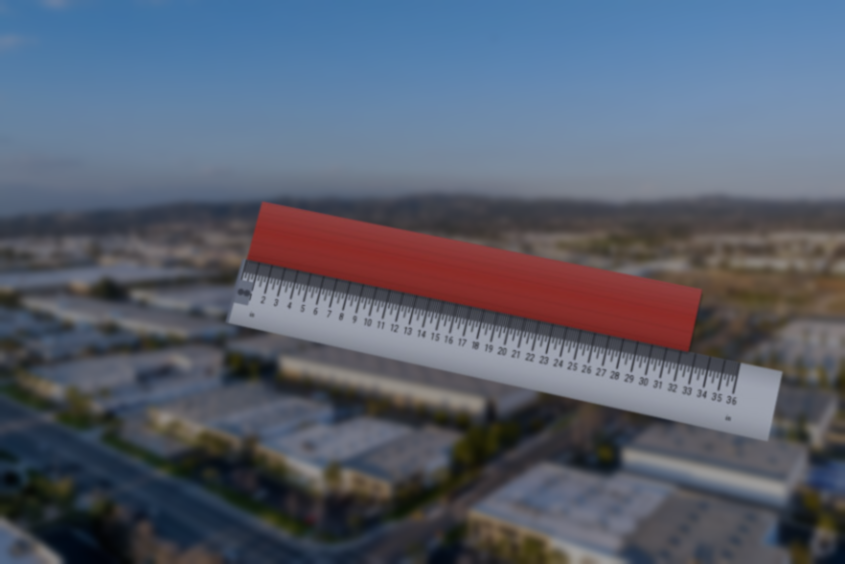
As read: 32.5 (in)
